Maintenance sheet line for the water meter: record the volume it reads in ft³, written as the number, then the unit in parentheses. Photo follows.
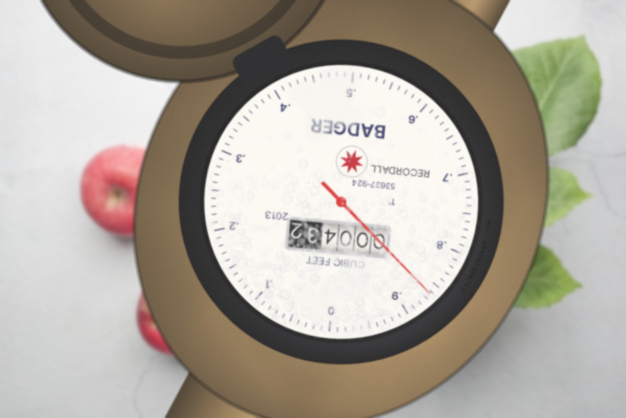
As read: 431.86 (ft³)
